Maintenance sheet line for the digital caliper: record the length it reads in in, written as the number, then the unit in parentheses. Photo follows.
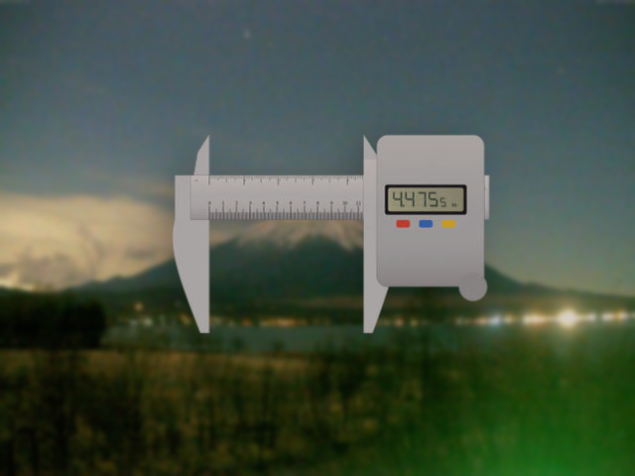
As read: 4.4755 (in)
